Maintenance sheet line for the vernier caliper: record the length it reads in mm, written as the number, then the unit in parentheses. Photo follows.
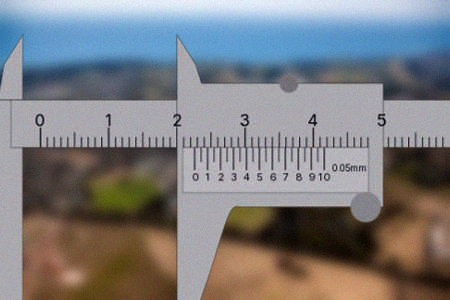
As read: 22.6 (mm)
